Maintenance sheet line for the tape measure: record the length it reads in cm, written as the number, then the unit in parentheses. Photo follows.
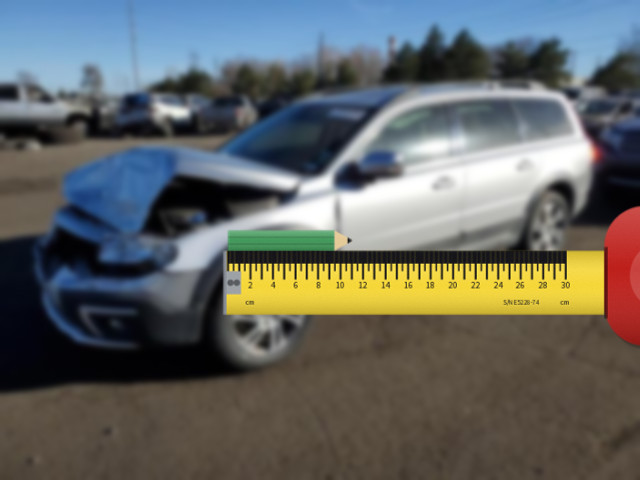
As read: 11 (cm)
